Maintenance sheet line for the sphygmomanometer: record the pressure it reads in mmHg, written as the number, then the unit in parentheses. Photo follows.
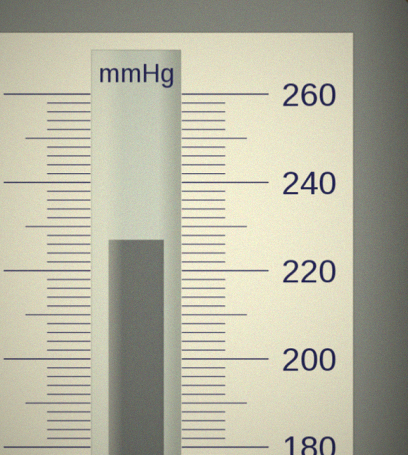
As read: 227 (mmHg)
